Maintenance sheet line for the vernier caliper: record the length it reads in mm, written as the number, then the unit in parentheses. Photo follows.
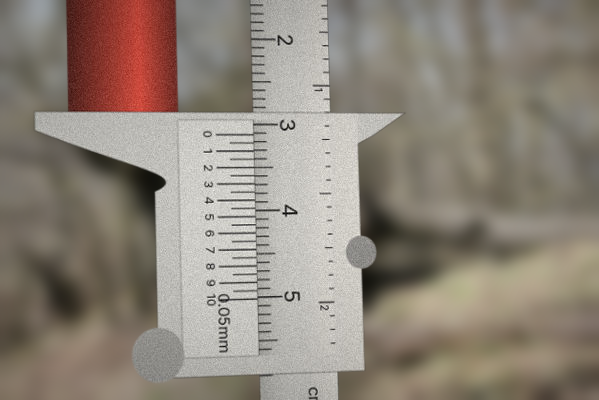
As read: 31.2 (mm)
